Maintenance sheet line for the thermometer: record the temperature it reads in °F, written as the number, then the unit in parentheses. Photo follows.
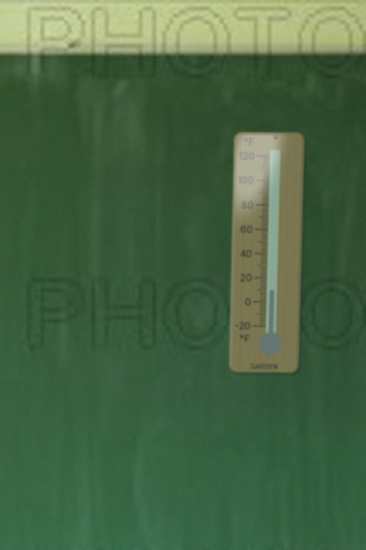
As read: 10 (°F)
